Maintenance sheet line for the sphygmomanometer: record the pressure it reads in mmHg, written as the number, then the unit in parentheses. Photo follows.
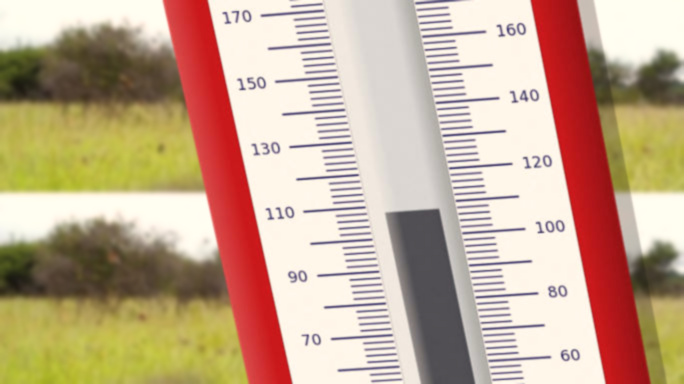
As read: 108 (mmHg)
